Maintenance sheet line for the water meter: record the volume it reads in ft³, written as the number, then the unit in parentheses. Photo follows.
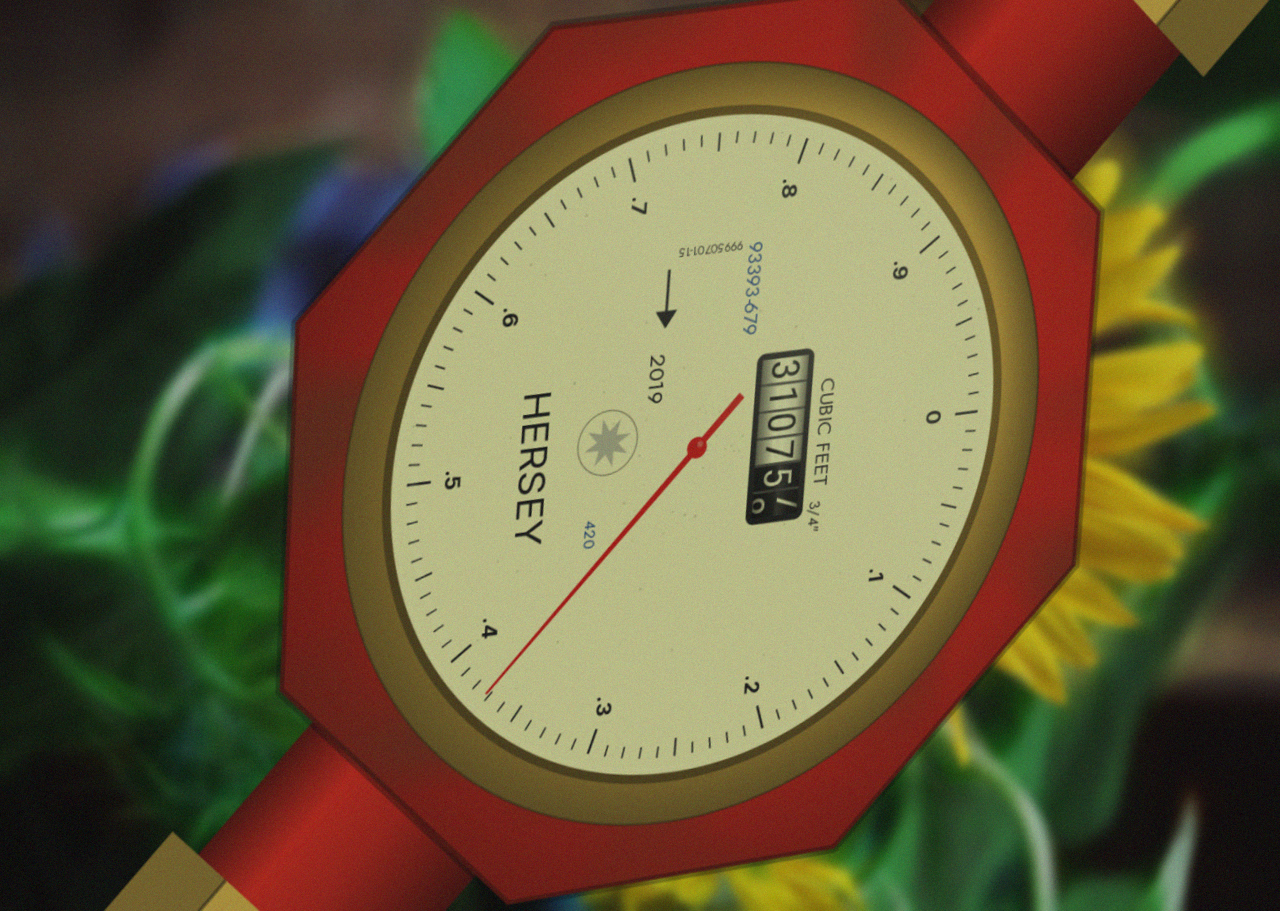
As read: 310757.37 (ft³)
